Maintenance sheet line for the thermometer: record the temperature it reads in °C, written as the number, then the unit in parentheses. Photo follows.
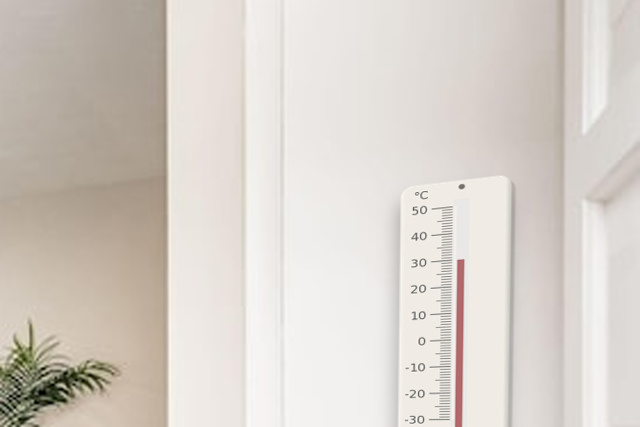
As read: 30 (°C)
